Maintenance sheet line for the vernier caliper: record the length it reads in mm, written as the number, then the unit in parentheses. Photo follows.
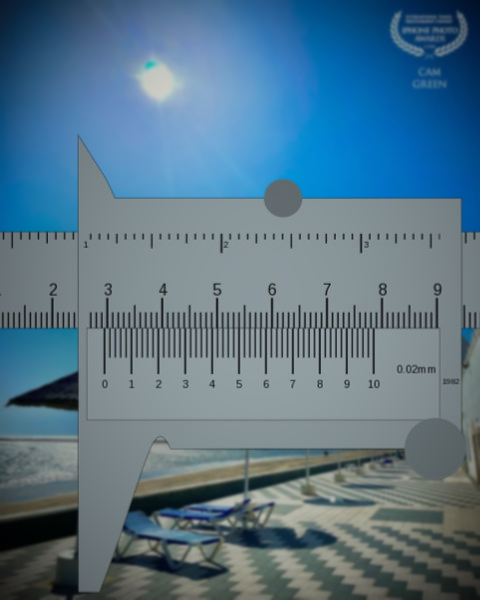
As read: 29.5 (mm)
